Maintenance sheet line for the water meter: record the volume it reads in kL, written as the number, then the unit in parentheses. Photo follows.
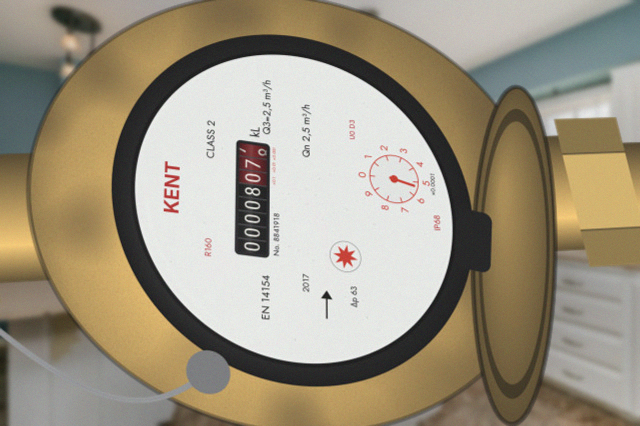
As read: 8.0775 (kL)
